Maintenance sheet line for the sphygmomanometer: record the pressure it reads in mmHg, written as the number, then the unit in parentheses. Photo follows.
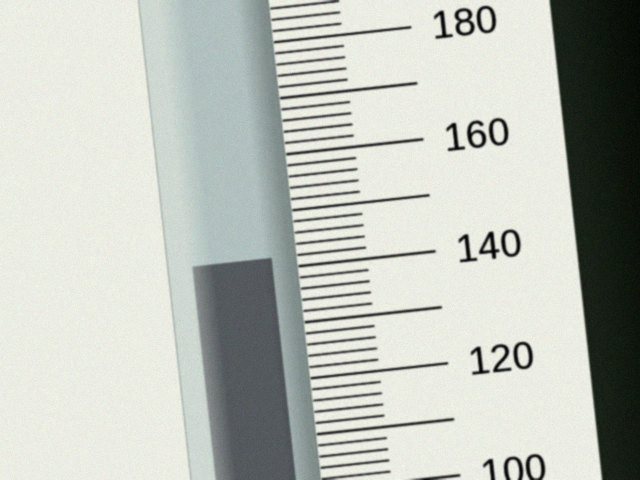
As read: 142 (mmHg)
